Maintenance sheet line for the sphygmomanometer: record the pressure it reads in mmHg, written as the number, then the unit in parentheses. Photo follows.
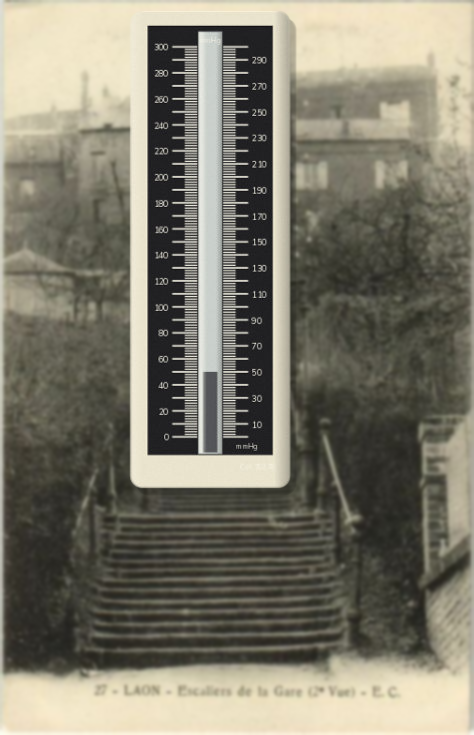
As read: 50 (mmHg)
